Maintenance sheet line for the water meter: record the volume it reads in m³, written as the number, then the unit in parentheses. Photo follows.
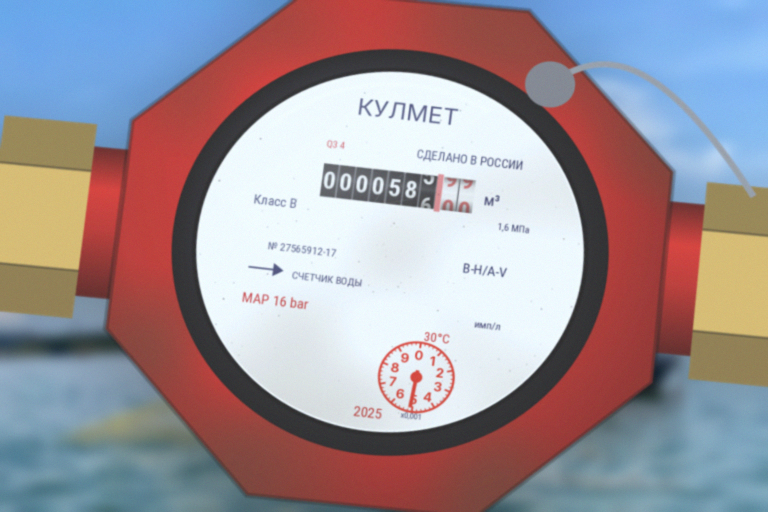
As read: 585.995 (m³)
